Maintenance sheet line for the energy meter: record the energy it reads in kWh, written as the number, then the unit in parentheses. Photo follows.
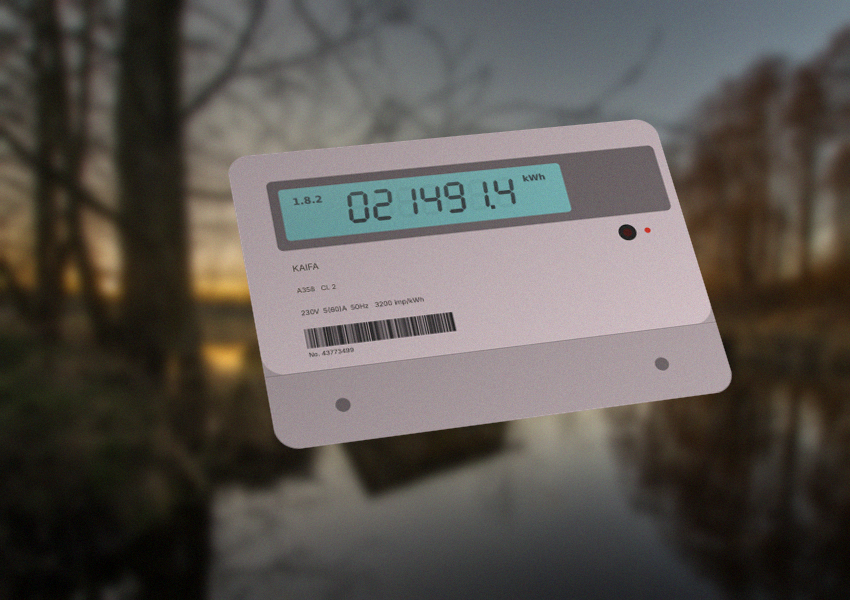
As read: 21491.4 (kWh)
